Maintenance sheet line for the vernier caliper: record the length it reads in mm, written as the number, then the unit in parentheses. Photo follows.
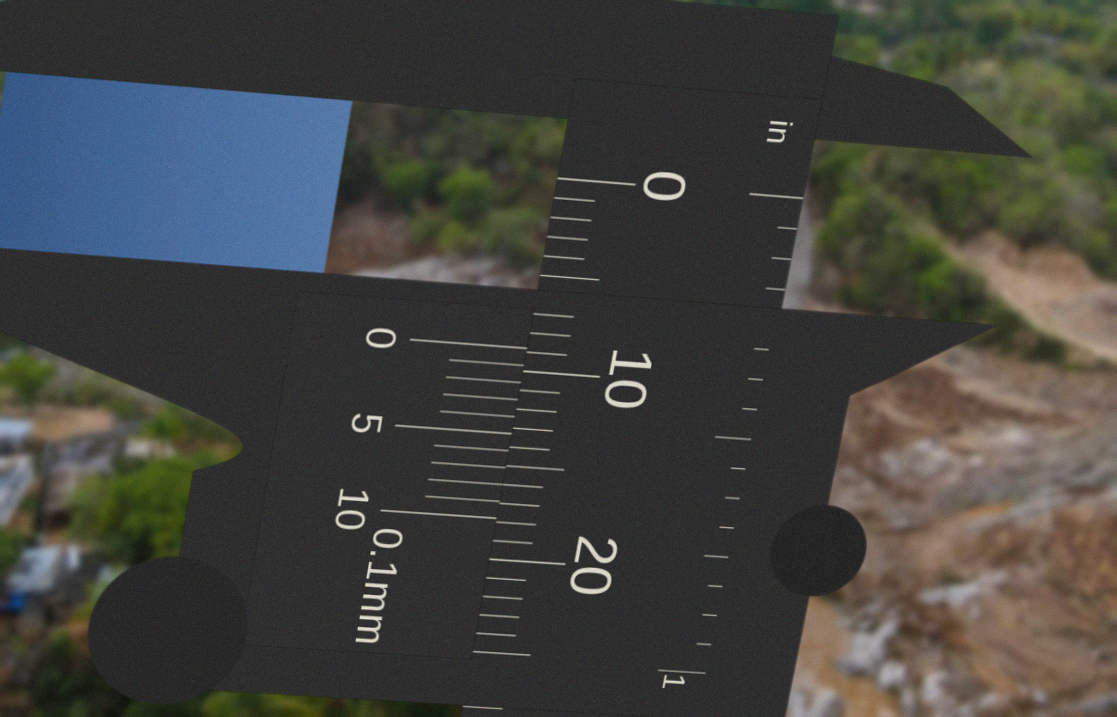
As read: 8.8 (mm)
